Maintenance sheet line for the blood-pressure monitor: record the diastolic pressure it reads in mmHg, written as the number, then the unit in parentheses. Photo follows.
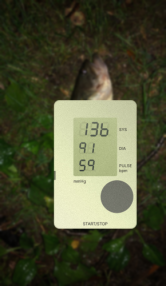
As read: 91 (mmHg)
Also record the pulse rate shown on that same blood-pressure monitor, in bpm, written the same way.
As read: 59 (bpm)
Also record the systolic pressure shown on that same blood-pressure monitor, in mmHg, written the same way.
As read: 136 (mmHg)
